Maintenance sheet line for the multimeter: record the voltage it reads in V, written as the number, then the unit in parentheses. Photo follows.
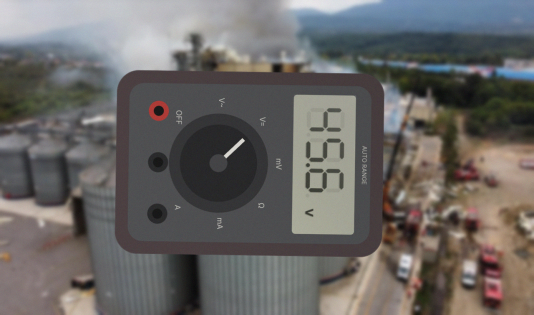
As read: 45.6 (V)
